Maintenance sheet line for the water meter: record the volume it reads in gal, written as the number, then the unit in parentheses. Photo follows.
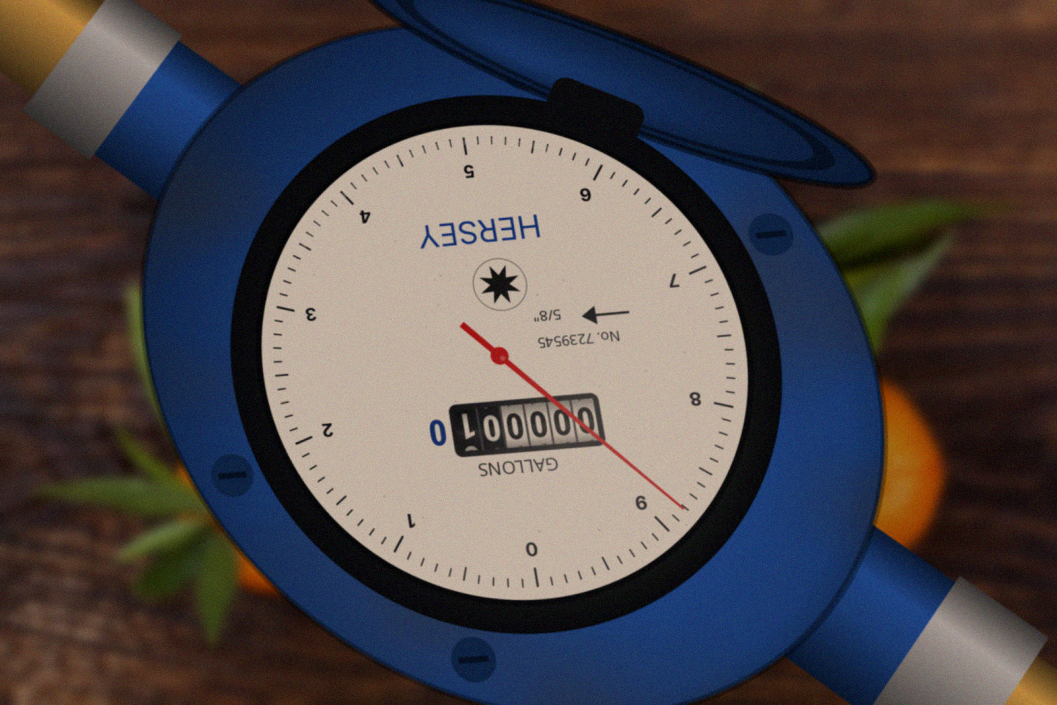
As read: 8.8 (gal)
